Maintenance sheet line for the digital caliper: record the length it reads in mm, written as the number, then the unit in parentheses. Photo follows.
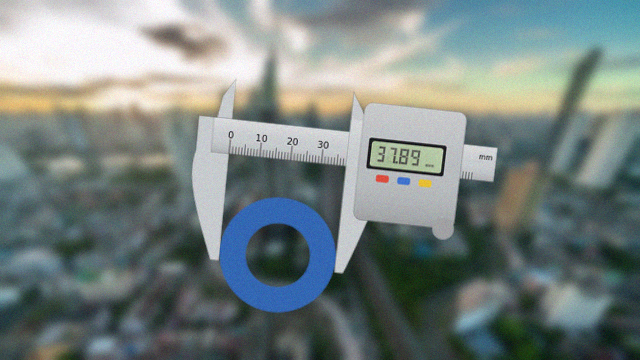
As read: 37.89 (mm)
